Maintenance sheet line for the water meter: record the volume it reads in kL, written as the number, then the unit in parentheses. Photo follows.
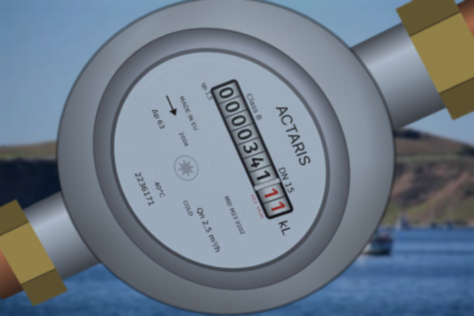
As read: 341.11 (kL)
